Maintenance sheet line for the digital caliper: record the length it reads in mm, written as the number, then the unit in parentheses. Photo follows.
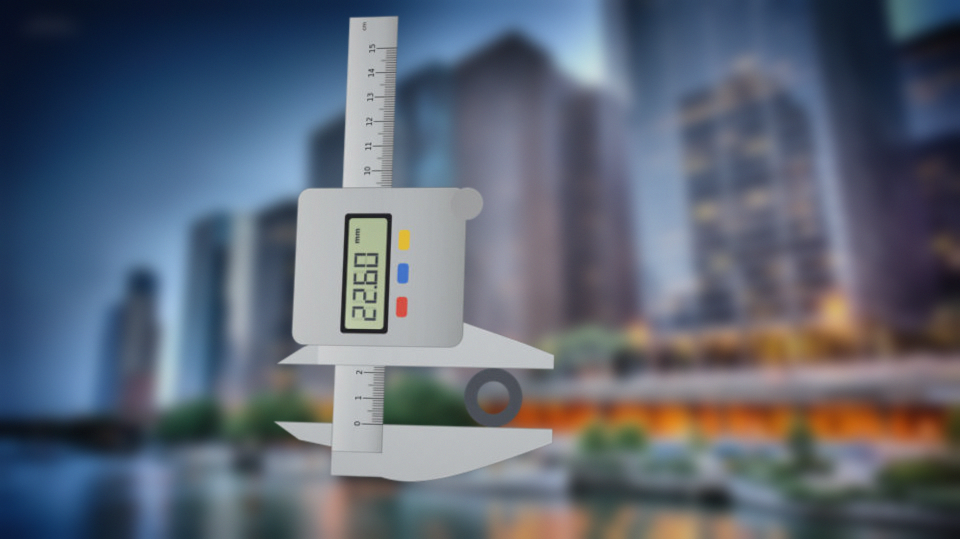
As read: 22.60 (mm)
